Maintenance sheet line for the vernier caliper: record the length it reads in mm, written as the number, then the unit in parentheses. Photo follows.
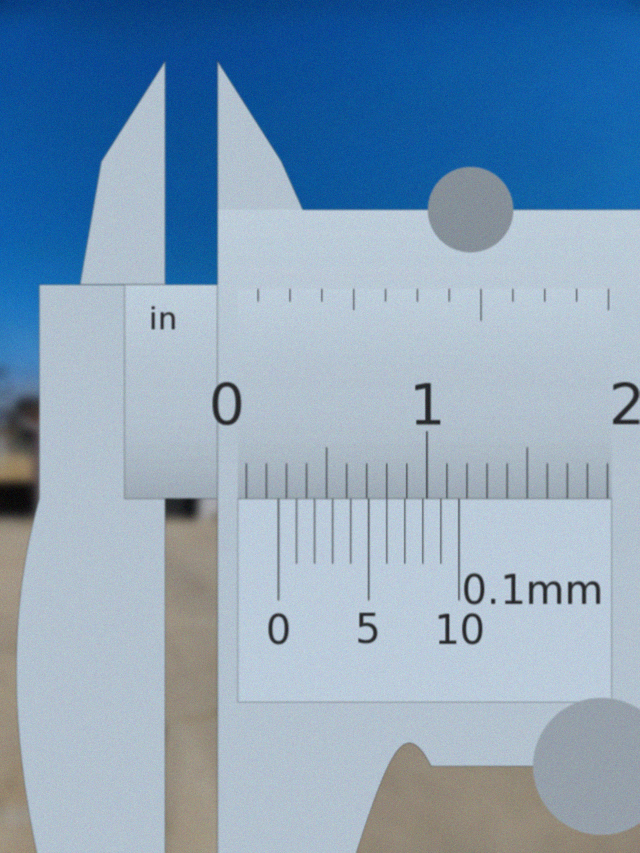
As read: 2.6 (mm)
